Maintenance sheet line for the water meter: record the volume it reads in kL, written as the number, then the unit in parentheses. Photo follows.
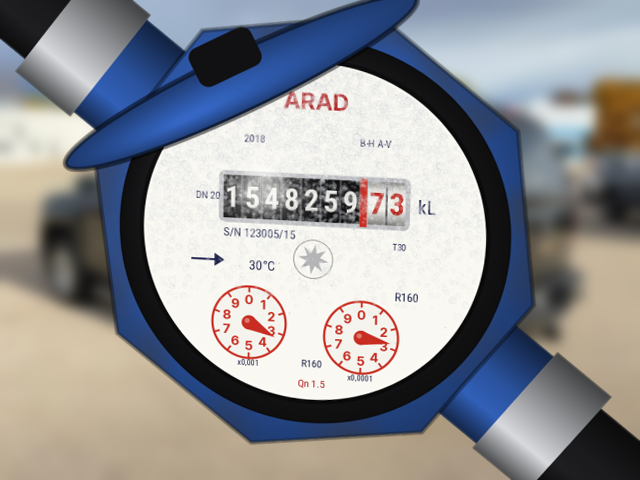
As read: 1548259.7332 (kL)
